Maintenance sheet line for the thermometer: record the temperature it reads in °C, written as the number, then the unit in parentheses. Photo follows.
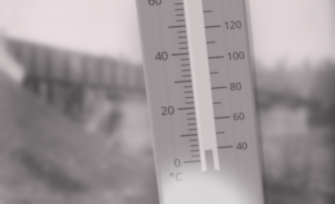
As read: 4 (°C)
